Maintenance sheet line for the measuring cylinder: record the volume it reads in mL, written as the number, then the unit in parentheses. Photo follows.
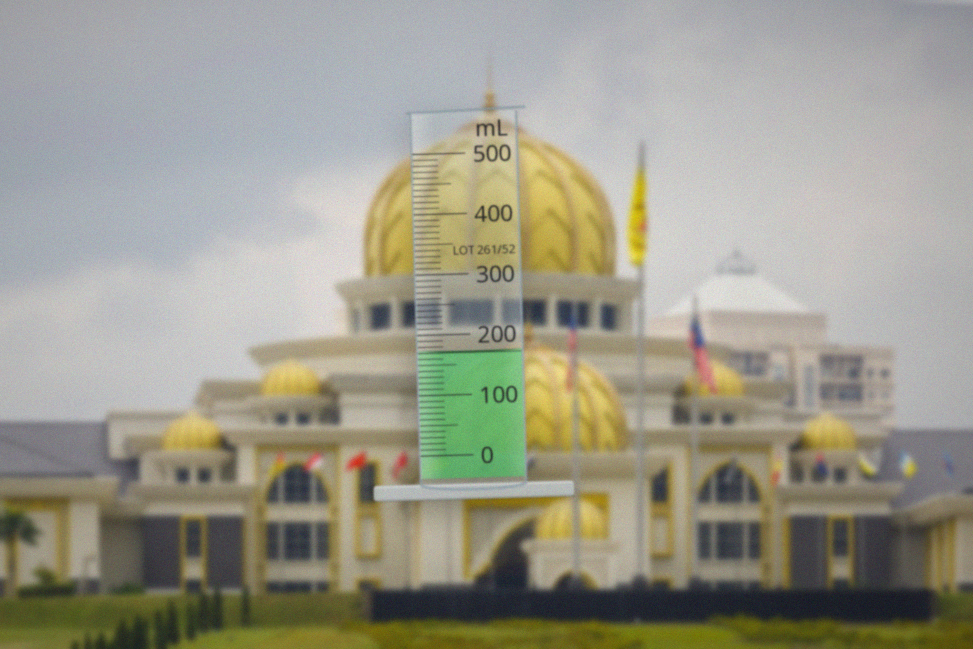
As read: 170 (mL)
